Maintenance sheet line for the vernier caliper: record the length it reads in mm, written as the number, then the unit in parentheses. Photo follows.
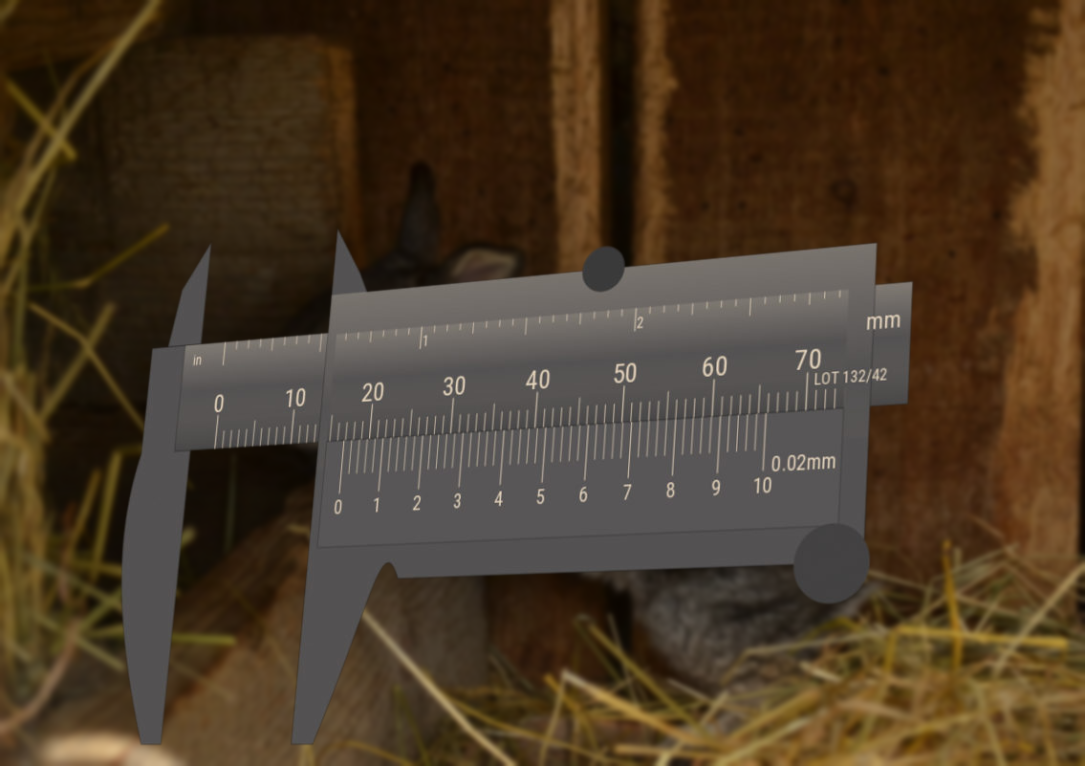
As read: 16.8 (mm)
